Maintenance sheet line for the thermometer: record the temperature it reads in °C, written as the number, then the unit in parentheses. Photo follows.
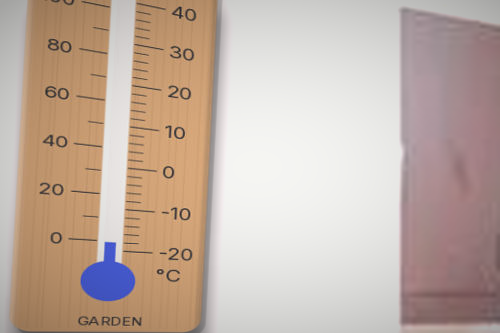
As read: -18 (°C)
